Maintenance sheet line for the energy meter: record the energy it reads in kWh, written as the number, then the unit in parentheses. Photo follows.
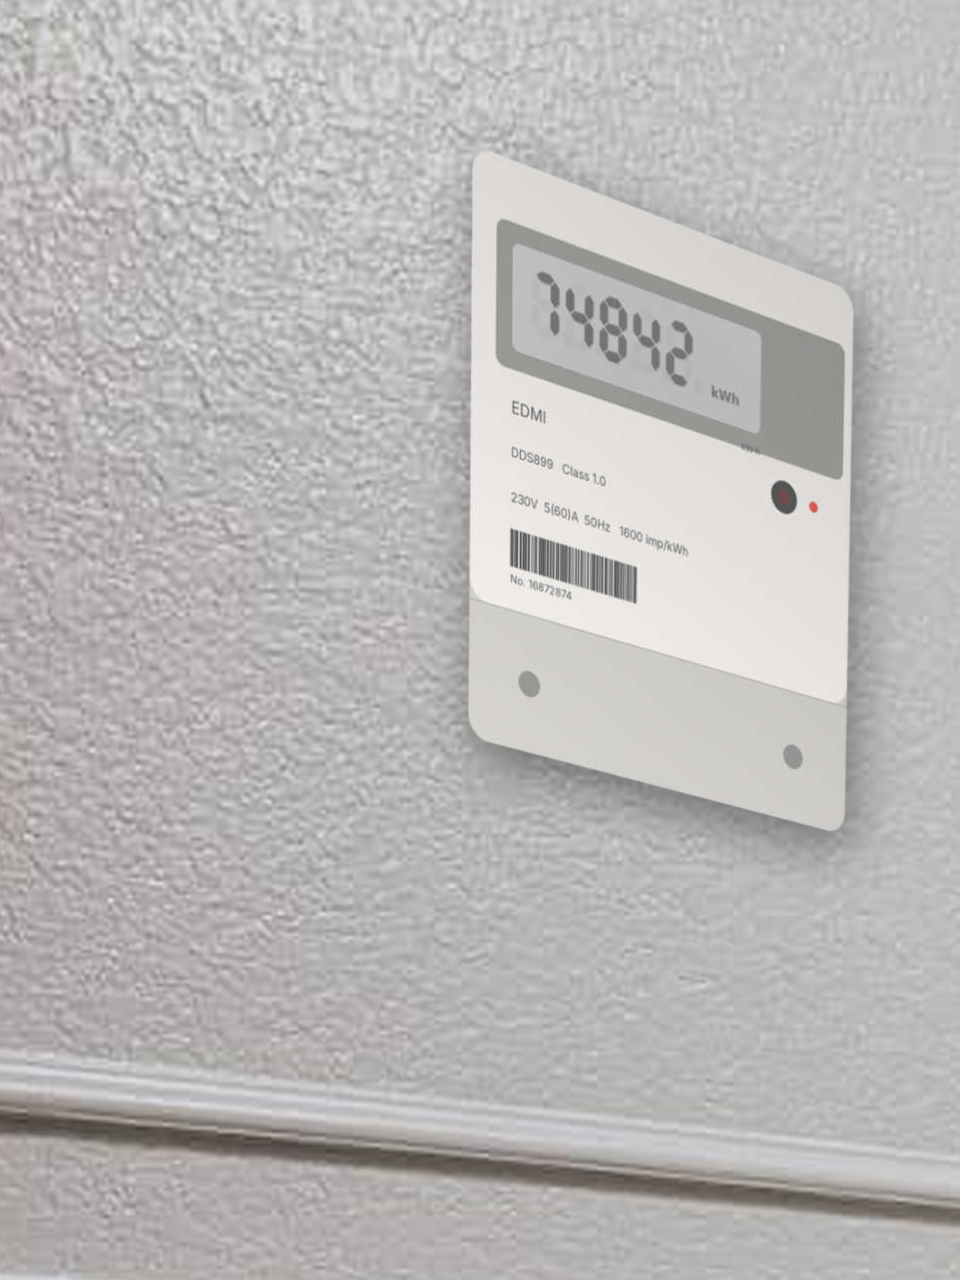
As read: 74842 (kWh)
